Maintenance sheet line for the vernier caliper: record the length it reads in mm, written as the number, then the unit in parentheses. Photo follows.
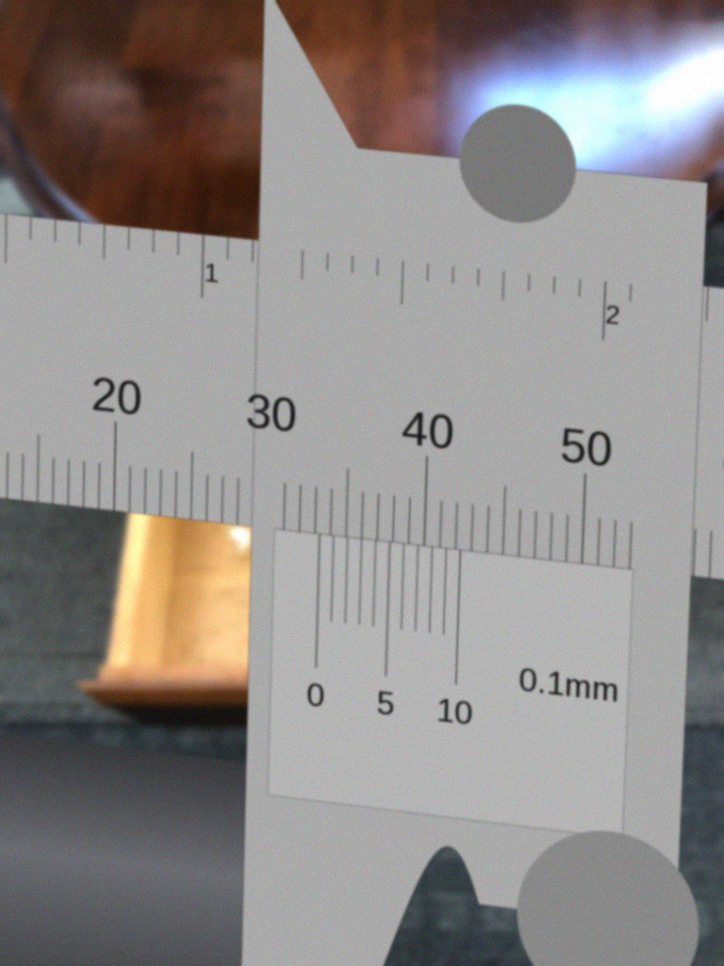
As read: 33.3 (mm)
